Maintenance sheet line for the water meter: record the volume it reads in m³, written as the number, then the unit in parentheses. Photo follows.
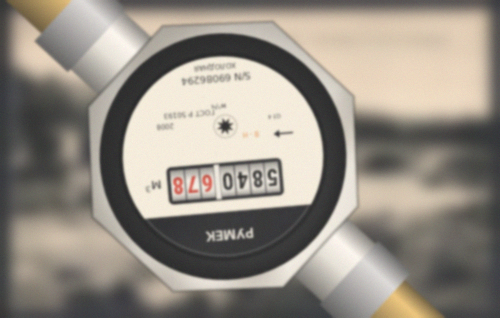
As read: 5840.678 (m³)
